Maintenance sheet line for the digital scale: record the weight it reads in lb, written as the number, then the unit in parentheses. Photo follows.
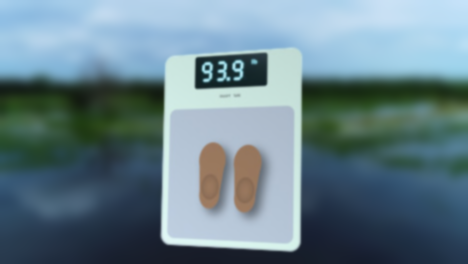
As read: 93.9 (lb)
